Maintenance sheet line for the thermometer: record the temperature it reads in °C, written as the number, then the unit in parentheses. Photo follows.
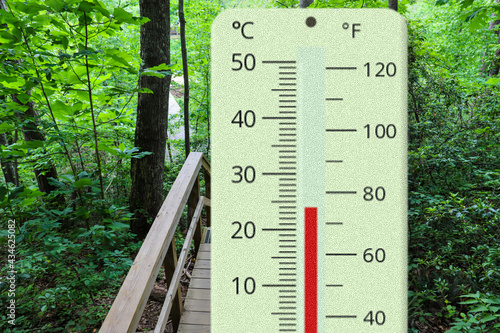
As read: 24 (°C)
